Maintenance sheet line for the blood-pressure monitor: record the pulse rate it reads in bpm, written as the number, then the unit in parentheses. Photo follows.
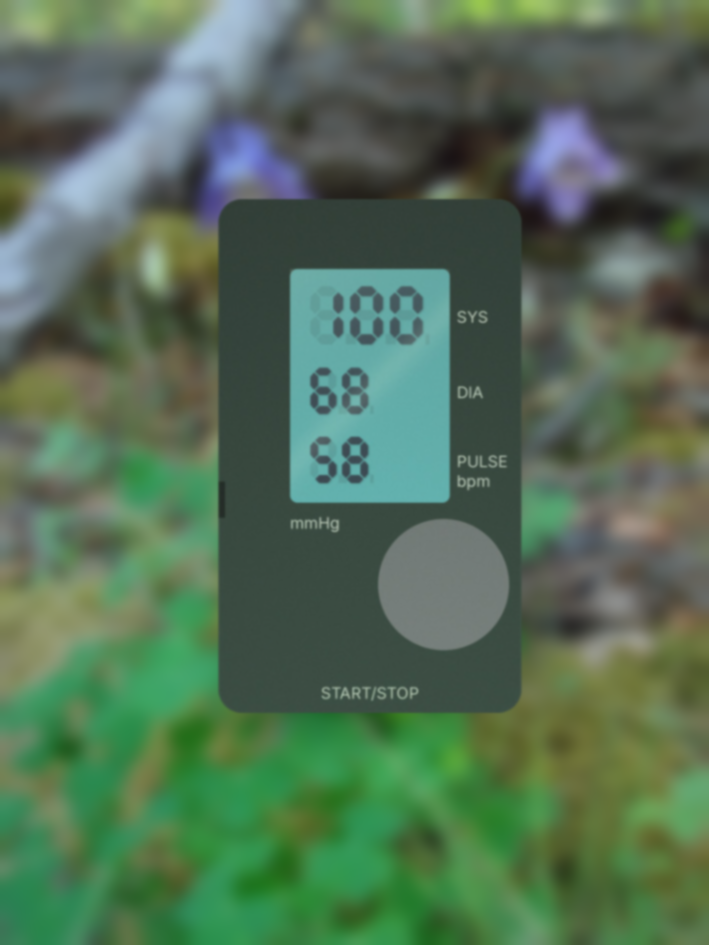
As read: 58 (bpm)
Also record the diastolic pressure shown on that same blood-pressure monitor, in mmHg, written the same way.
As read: 68 (mmHg)
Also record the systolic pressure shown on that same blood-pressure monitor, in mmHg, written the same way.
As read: 100 (mmHg)
